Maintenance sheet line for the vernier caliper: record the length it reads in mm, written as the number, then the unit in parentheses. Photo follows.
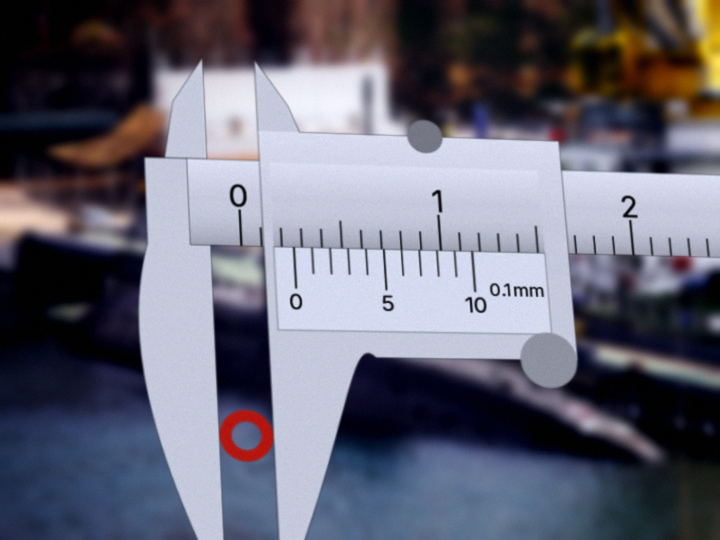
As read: 2.6 (mm)
